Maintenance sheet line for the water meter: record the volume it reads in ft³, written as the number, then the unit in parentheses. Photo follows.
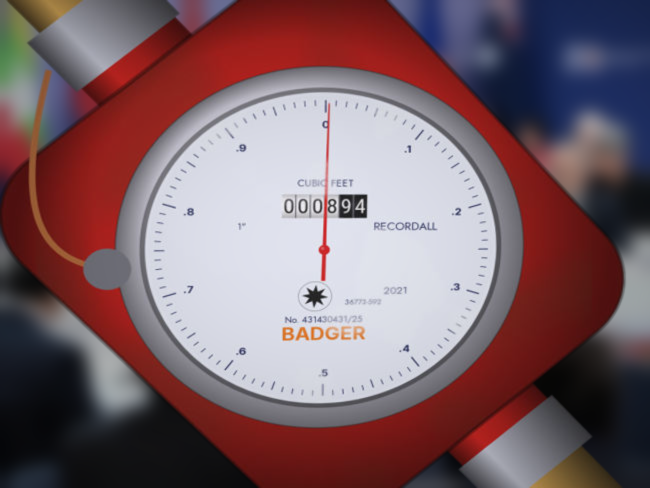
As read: 894.00 (ft³)
